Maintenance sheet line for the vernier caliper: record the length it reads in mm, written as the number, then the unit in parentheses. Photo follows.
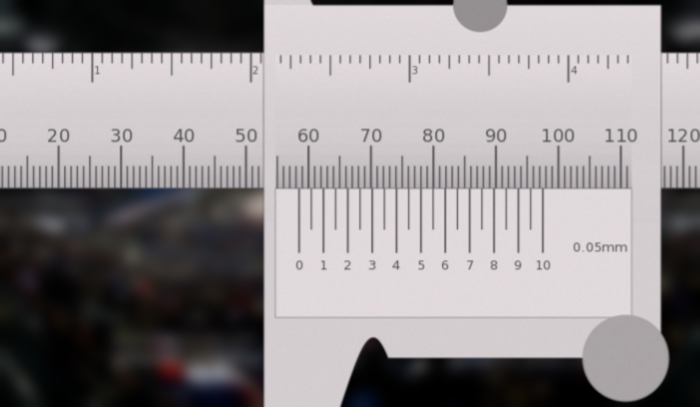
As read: 58.5 (mm)
